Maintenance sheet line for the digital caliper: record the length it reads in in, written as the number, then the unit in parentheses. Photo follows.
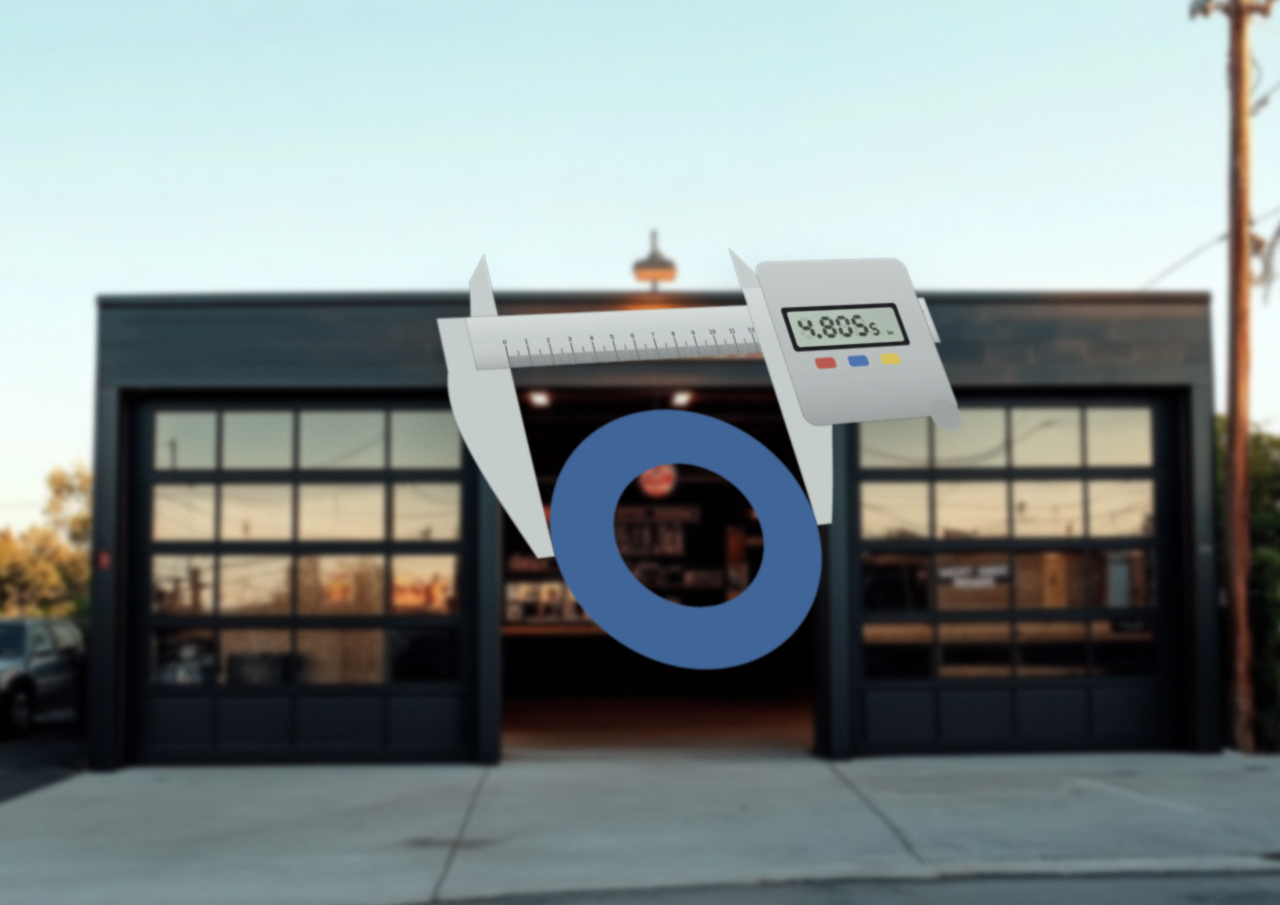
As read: 4.8055 (in)
